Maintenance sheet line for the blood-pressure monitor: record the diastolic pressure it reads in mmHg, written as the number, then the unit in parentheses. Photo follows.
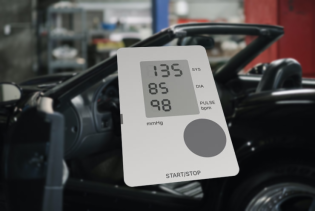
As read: 85 (mmHg)
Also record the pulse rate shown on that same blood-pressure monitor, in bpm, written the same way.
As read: 98 (bpm)
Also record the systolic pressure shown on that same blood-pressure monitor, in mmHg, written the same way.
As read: 135 (mmHg)
